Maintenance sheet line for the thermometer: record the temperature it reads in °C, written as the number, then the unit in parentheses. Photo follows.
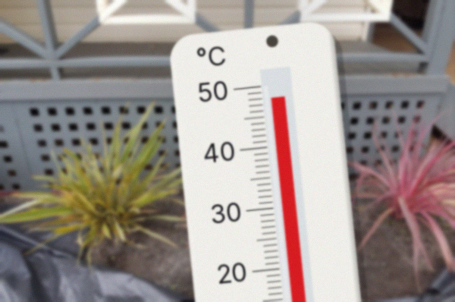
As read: 48 (°C)
